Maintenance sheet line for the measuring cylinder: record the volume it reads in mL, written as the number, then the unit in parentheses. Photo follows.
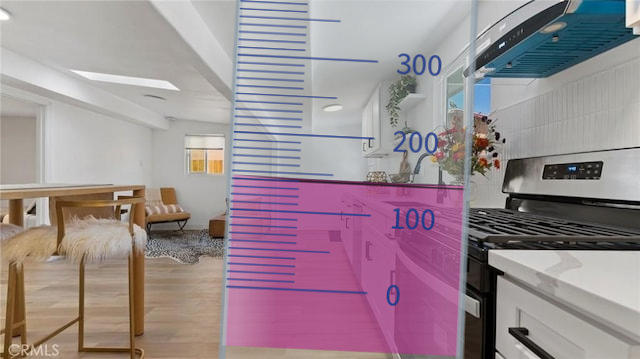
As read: 140 (mL)
